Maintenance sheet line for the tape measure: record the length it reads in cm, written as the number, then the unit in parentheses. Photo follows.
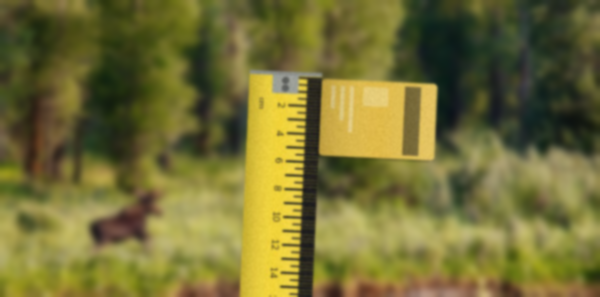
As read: 5.5 (cm)
